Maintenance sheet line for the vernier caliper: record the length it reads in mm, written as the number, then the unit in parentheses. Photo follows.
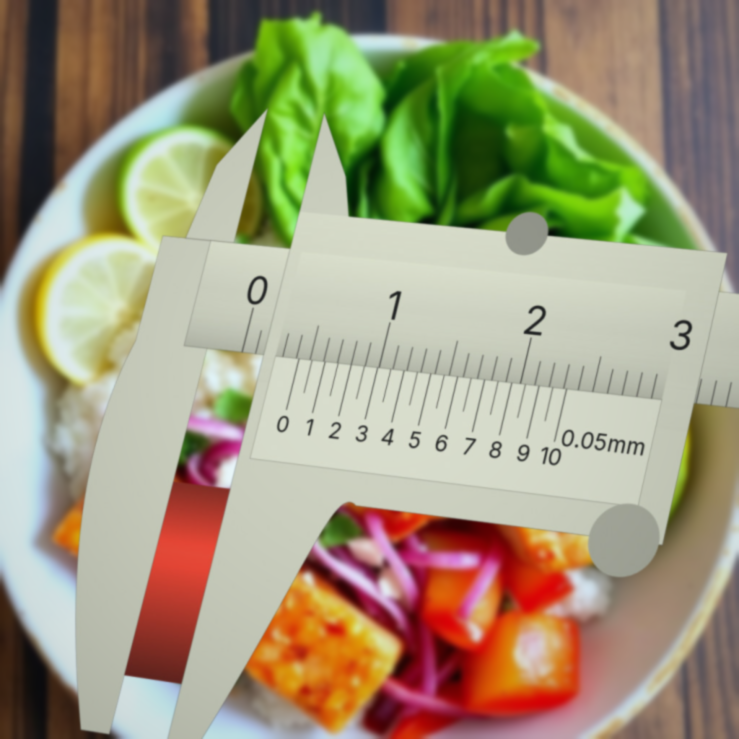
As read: 4.2 (mm)
